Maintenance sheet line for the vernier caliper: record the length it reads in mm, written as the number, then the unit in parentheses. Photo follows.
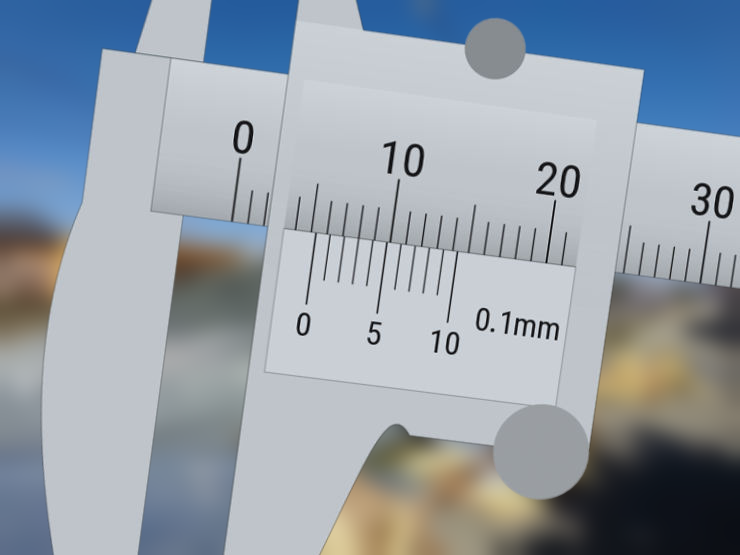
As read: 5.3 (mm)
